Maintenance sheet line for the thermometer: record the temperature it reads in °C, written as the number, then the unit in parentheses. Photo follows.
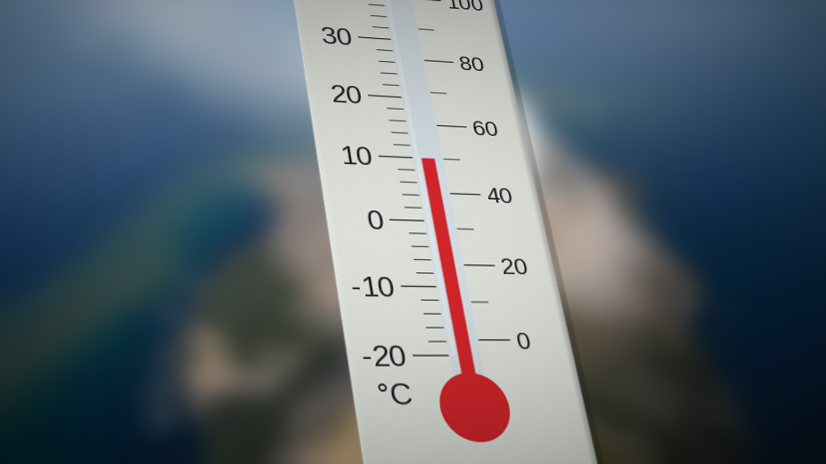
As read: 10 (°C)
